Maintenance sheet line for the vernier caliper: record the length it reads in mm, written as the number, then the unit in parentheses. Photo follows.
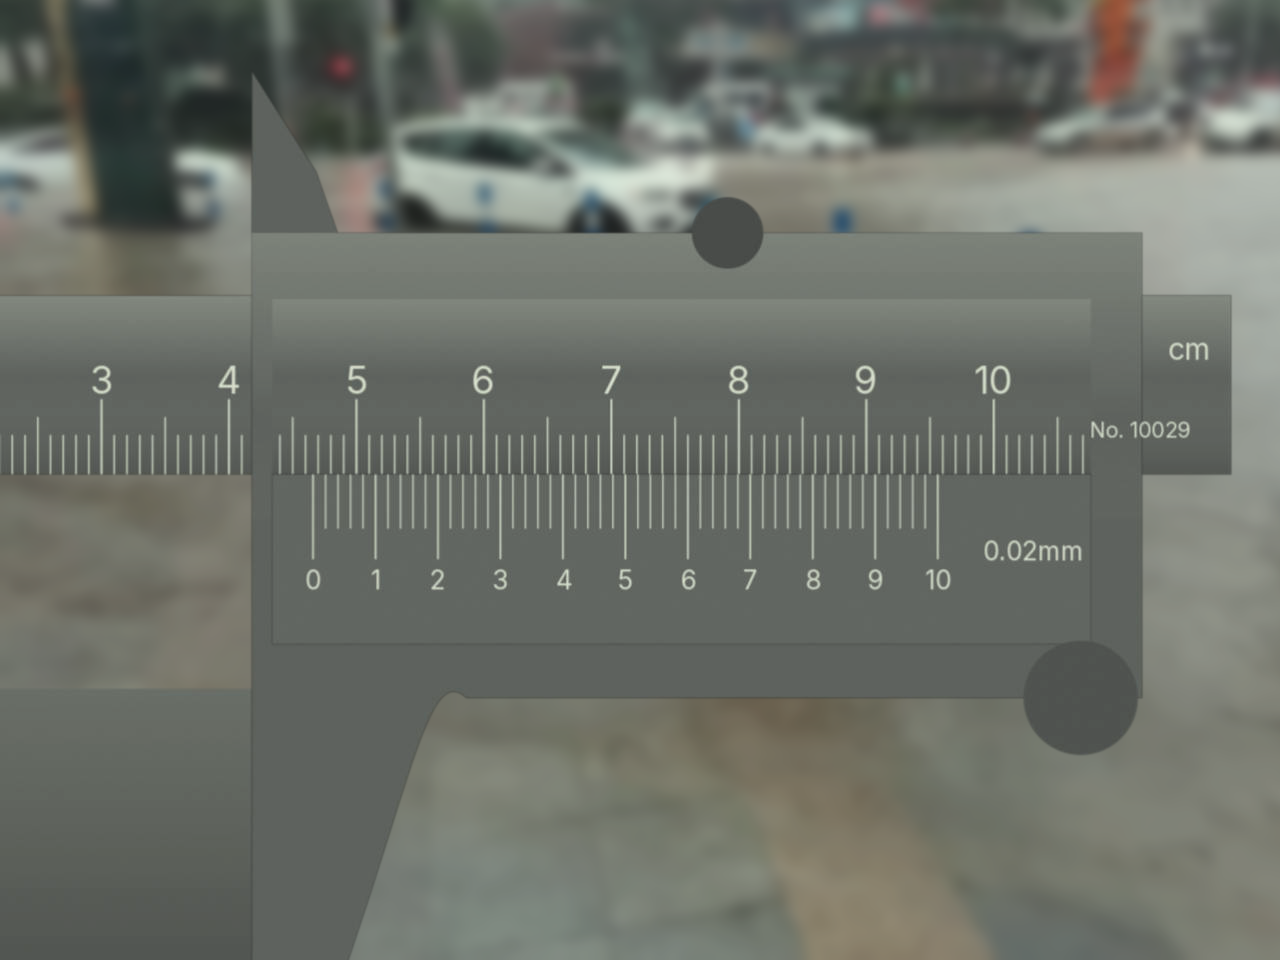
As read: 46.6 (mm)
